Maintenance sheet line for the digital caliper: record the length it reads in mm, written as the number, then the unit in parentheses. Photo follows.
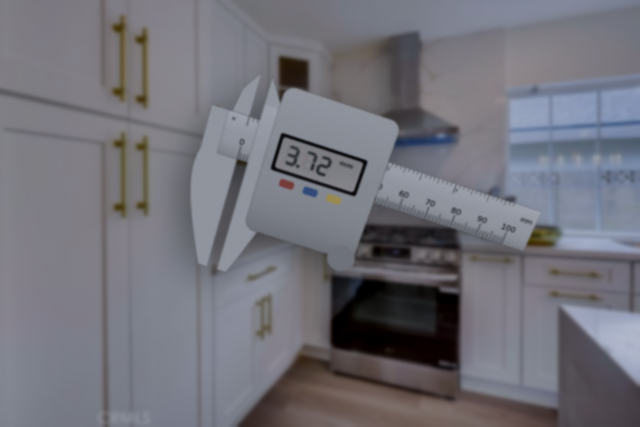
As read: 3.72 (mm)
